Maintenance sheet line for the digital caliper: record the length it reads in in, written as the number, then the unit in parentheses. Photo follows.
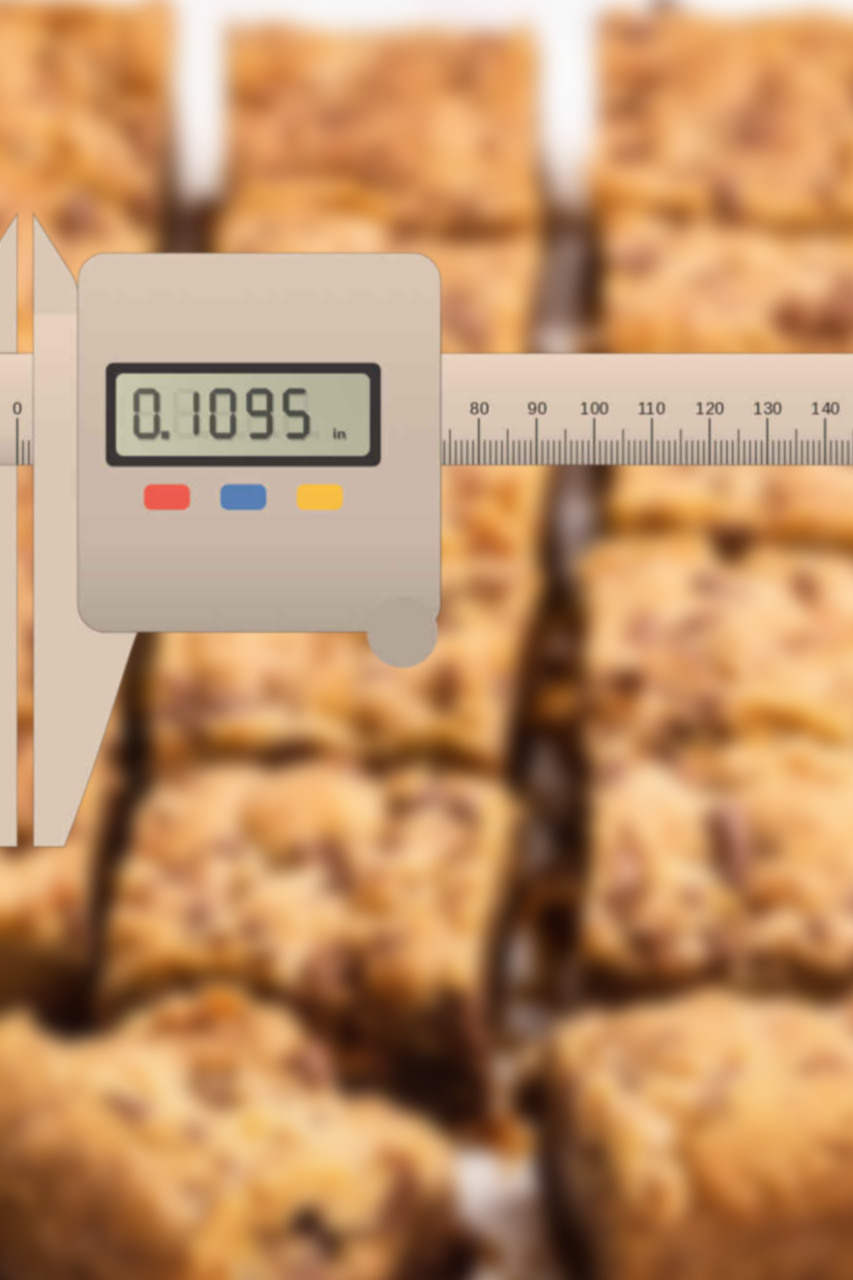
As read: 0.1095 (in)
